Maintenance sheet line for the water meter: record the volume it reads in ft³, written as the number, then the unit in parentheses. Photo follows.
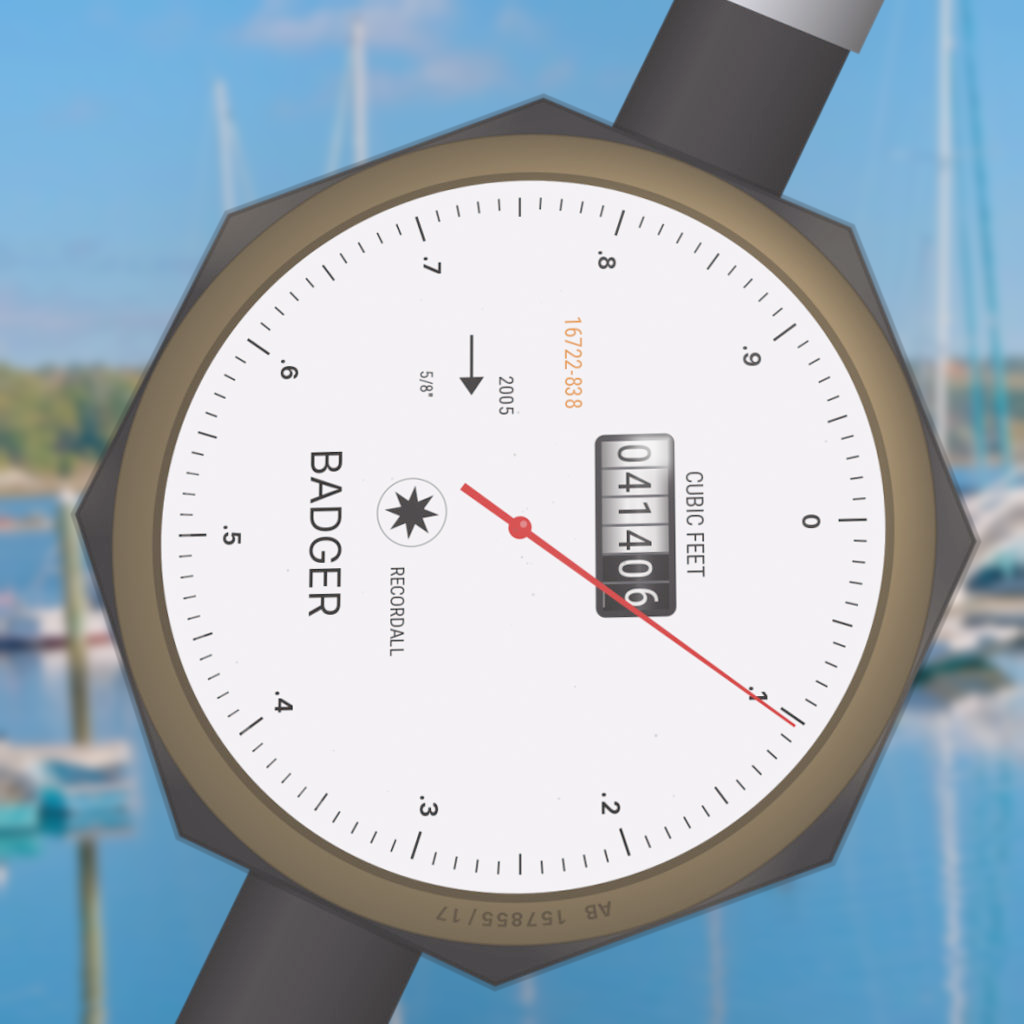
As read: 41406.10 (ft³)
